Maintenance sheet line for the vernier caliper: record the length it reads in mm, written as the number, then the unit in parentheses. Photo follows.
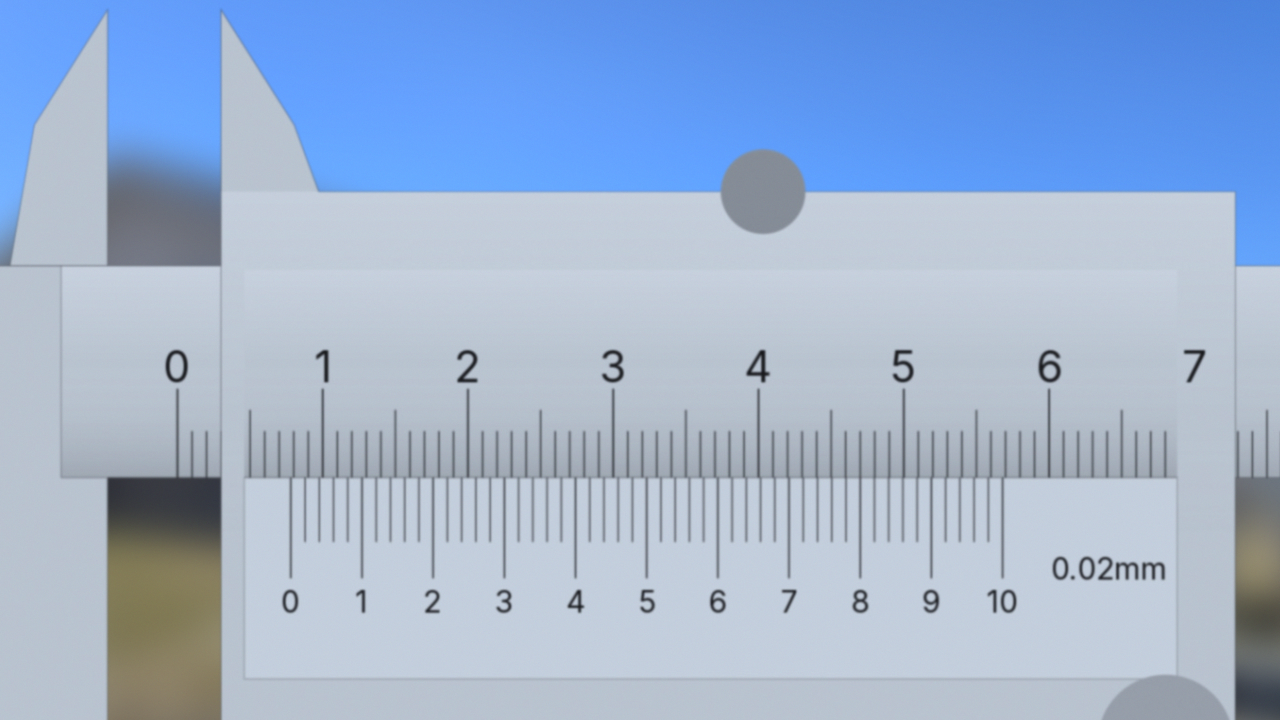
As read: 7.8 (mm)
